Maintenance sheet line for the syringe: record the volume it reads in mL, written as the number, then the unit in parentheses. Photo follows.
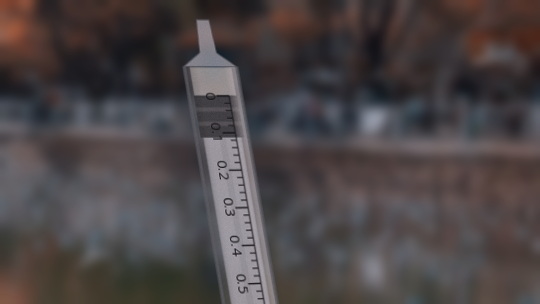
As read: 0 (mL)
